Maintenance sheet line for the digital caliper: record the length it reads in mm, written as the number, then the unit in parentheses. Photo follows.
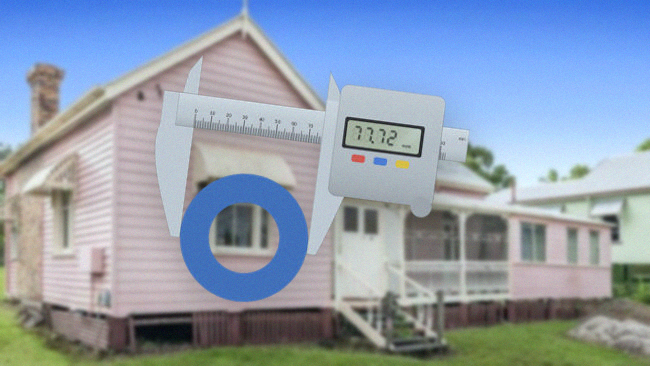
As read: 77.72 (mm)
